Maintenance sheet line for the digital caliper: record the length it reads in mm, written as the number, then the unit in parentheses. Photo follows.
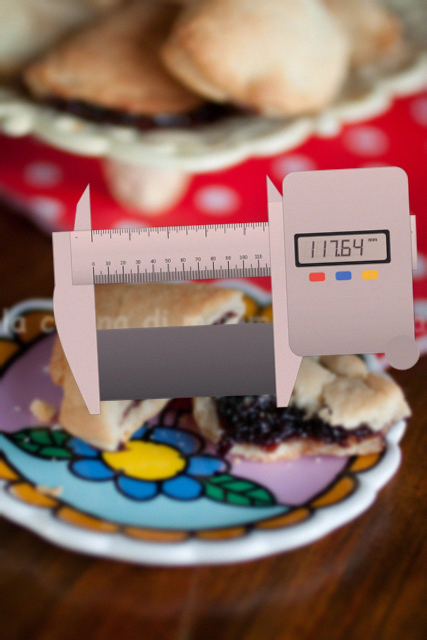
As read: 117.64 (mm)
